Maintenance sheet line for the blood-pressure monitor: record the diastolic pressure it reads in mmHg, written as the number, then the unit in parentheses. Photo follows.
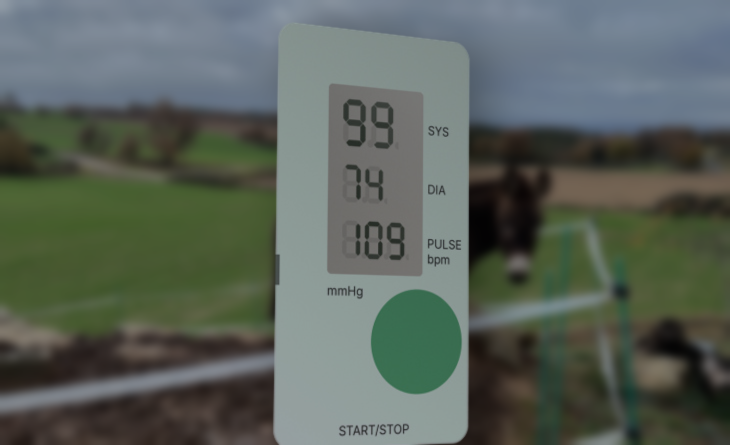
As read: 74 (mmHg)
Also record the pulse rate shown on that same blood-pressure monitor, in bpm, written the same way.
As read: 109 (bpm)
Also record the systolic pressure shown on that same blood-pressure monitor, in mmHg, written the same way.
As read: 99 (mmHg)
